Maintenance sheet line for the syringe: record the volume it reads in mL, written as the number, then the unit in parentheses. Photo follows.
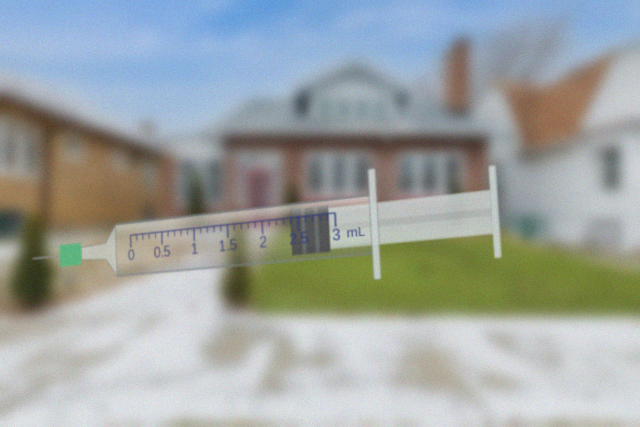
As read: 2.4 (mL)
